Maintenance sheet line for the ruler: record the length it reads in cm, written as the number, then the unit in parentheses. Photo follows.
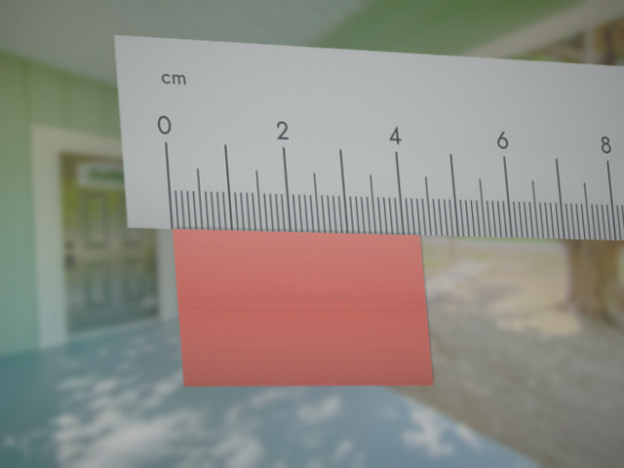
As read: 4.3 (cm)
